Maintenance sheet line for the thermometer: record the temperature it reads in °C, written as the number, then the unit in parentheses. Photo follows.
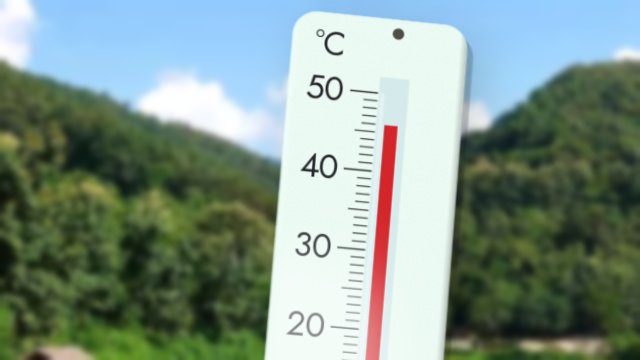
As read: 46 (°C)
